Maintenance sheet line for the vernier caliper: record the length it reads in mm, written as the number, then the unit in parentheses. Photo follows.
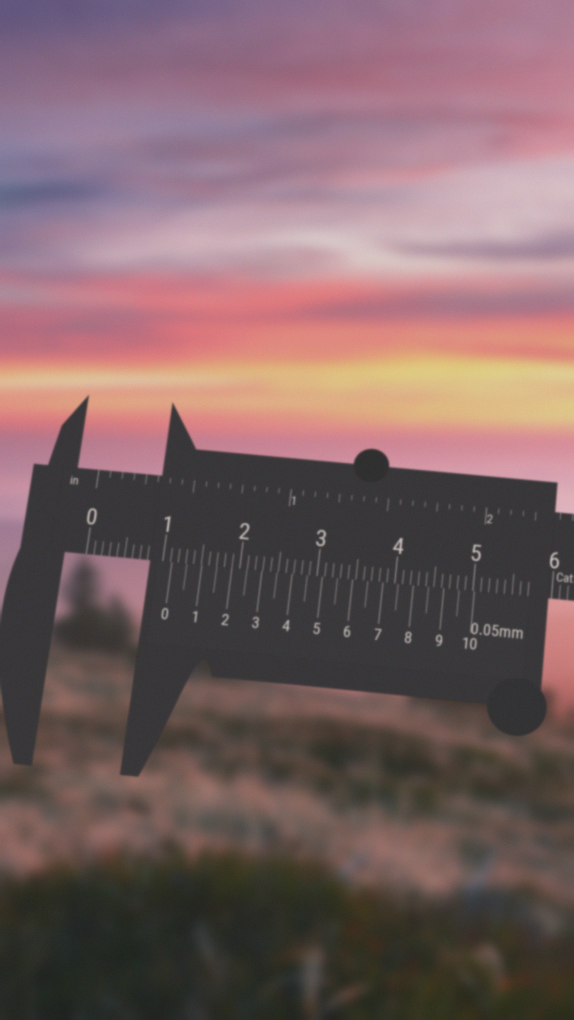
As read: 11.2 (mm)
